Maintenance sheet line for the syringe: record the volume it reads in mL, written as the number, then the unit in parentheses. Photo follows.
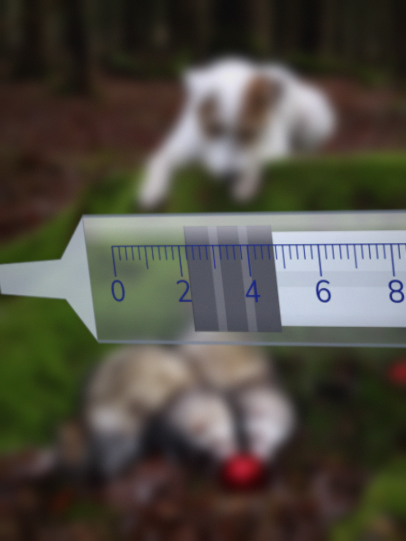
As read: 2.2 (mL)
